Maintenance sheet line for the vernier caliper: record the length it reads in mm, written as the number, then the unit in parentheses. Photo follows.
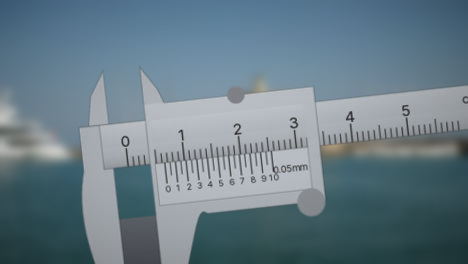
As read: 6.5 (mm)
